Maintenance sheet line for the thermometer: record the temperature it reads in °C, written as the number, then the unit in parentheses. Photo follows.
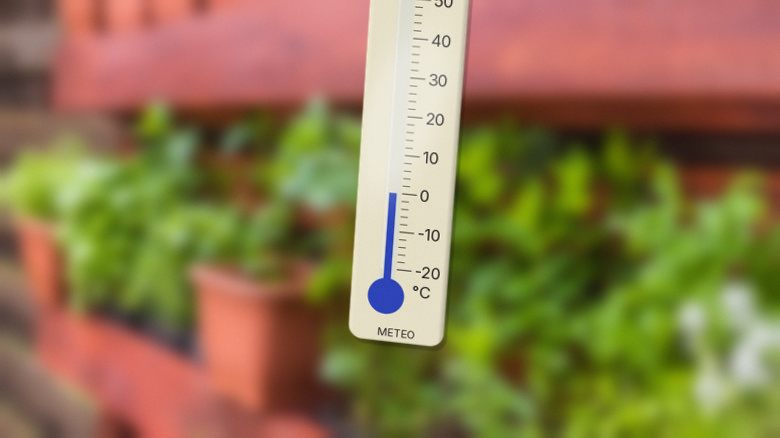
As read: 0 (°C)
